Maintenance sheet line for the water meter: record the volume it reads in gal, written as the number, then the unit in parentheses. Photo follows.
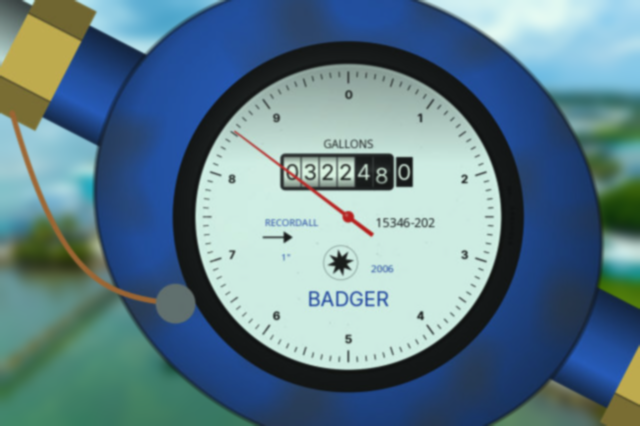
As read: 322478.5 (gal)
